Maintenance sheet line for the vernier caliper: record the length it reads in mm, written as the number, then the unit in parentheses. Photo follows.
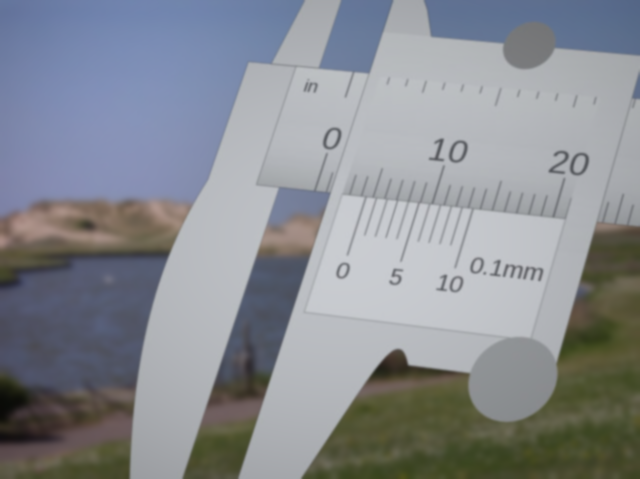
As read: 4.4 (mm)
